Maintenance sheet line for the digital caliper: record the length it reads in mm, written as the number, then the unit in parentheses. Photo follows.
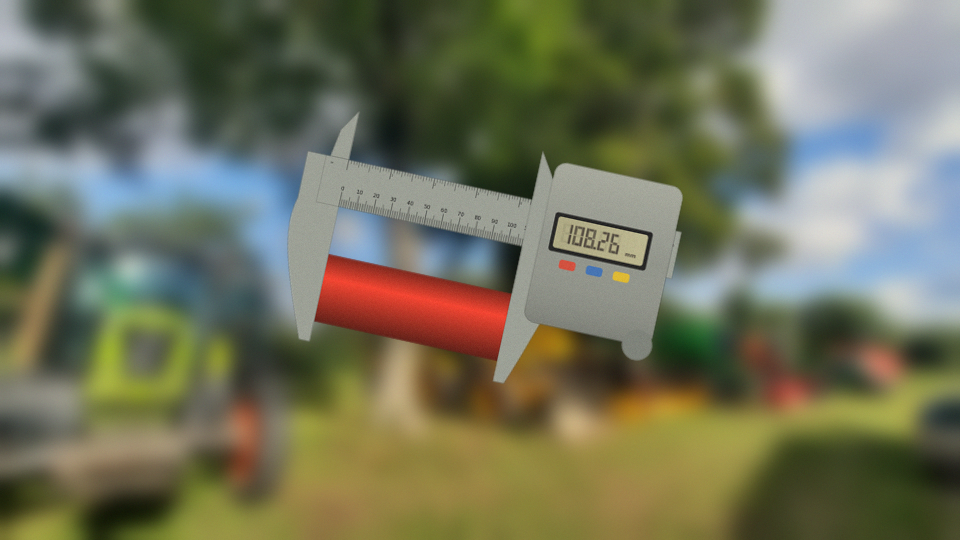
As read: 108.26 (mm)
